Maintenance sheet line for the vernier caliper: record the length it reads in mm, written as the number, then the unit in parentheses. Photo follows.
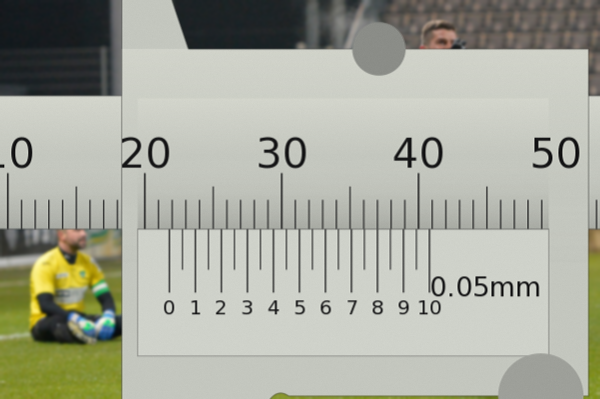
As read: 21.8 (mm)
